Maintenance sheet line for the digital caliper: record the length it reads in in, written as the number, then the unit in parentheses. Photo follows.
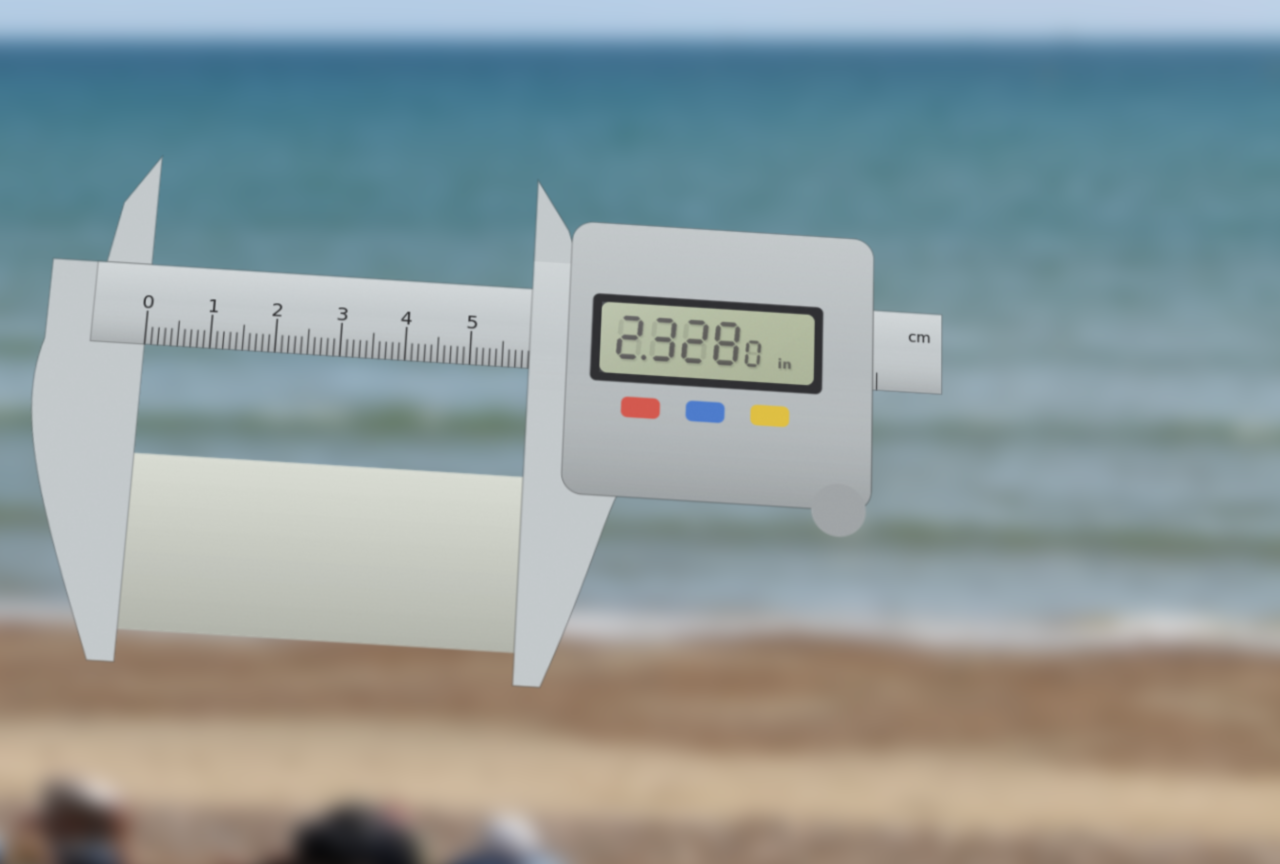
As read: 2.3280 (in)
